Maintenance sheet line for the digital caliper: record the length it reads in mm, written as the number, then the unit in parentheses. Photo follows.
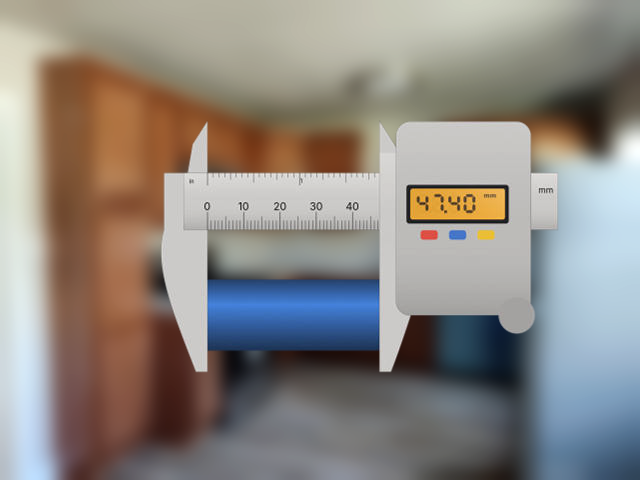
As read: 47.40 (mm)
